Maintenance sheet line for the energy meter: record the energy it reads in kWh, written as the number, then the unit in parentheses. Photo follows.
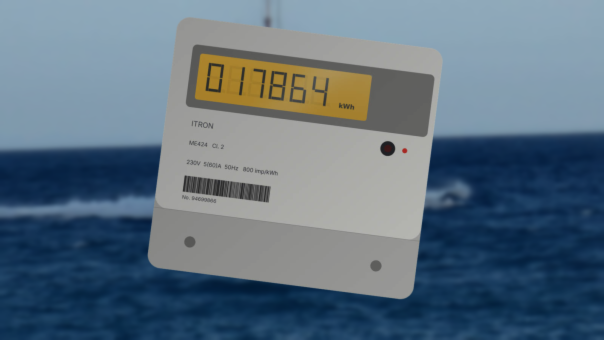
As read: 17864 (kWh)
